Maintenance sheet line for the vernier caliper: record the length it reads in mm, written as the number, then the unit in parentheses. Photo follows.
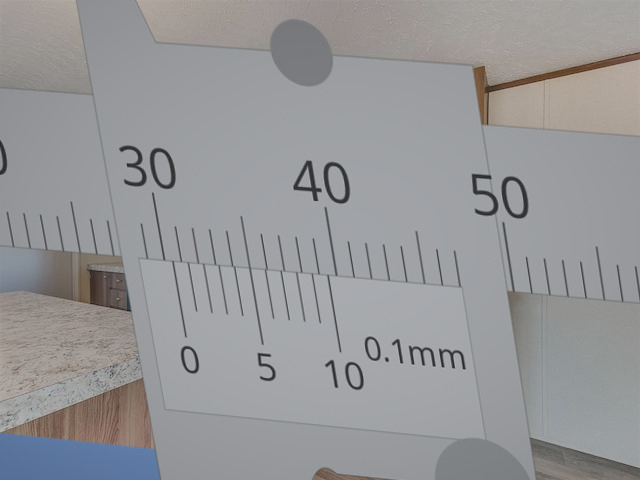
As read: 30.5 (mm)
